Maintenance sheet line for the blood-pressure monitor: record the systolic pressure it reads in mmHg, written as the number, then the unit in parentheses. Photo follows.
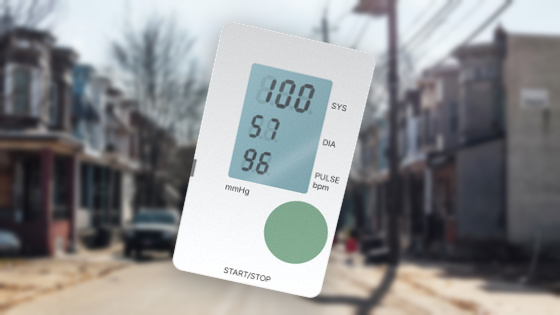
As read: 100 (mmHg)
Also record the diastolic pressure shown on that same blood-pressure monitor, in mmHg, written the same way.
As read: 57 (mmHg)
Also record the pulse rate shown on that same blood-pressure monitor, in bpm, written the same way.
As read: 96 (bpm)
